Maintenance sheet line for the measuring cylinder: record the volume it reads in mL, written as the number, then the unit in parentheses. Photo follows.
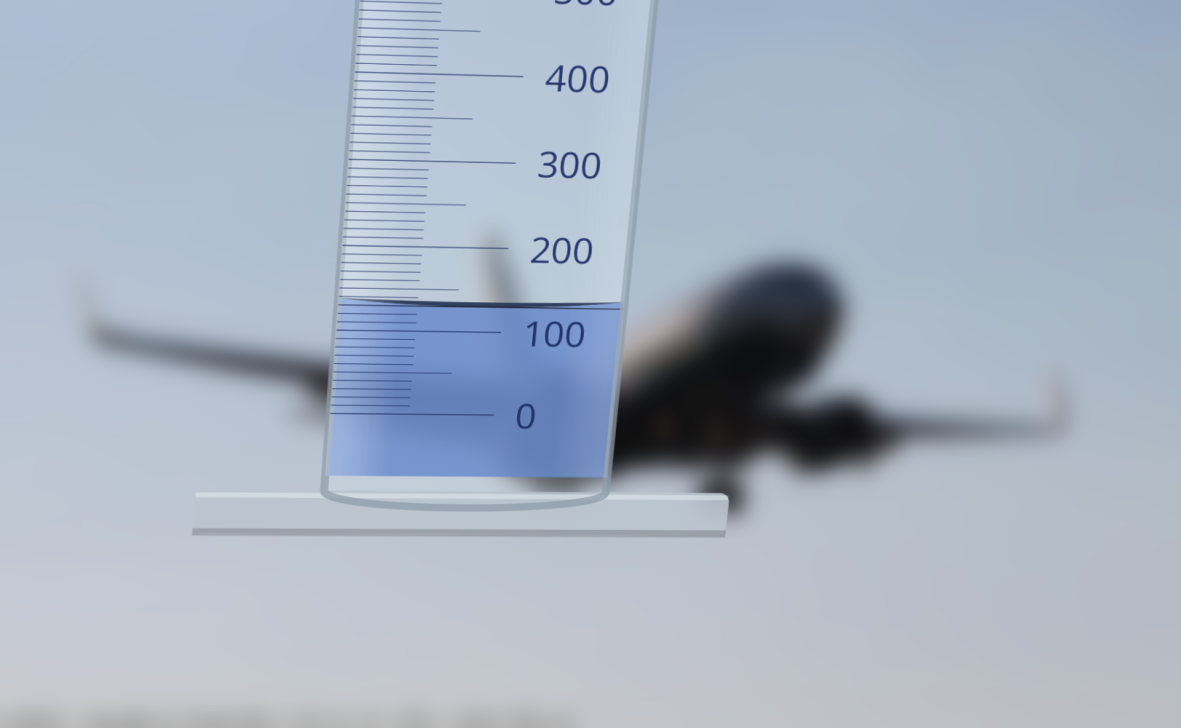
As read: 130 (mL)
